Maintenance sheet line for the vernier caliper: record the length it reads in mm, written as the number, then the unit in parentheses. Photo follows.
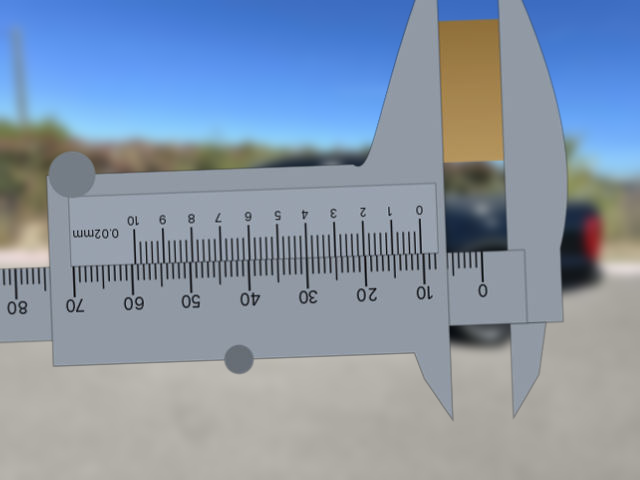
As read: 10.4 (mm)
